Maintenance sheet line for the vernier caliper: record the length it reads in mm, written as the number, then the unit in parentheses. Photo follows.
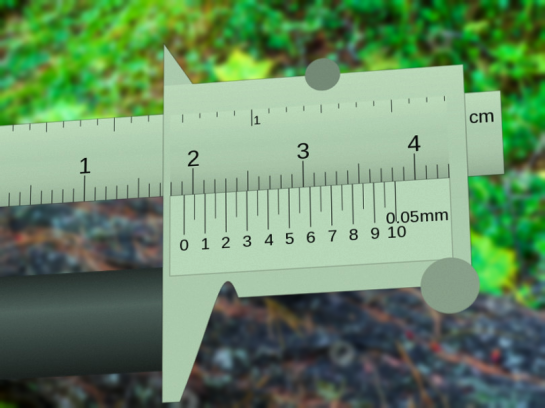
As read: 19.2 (mm)
